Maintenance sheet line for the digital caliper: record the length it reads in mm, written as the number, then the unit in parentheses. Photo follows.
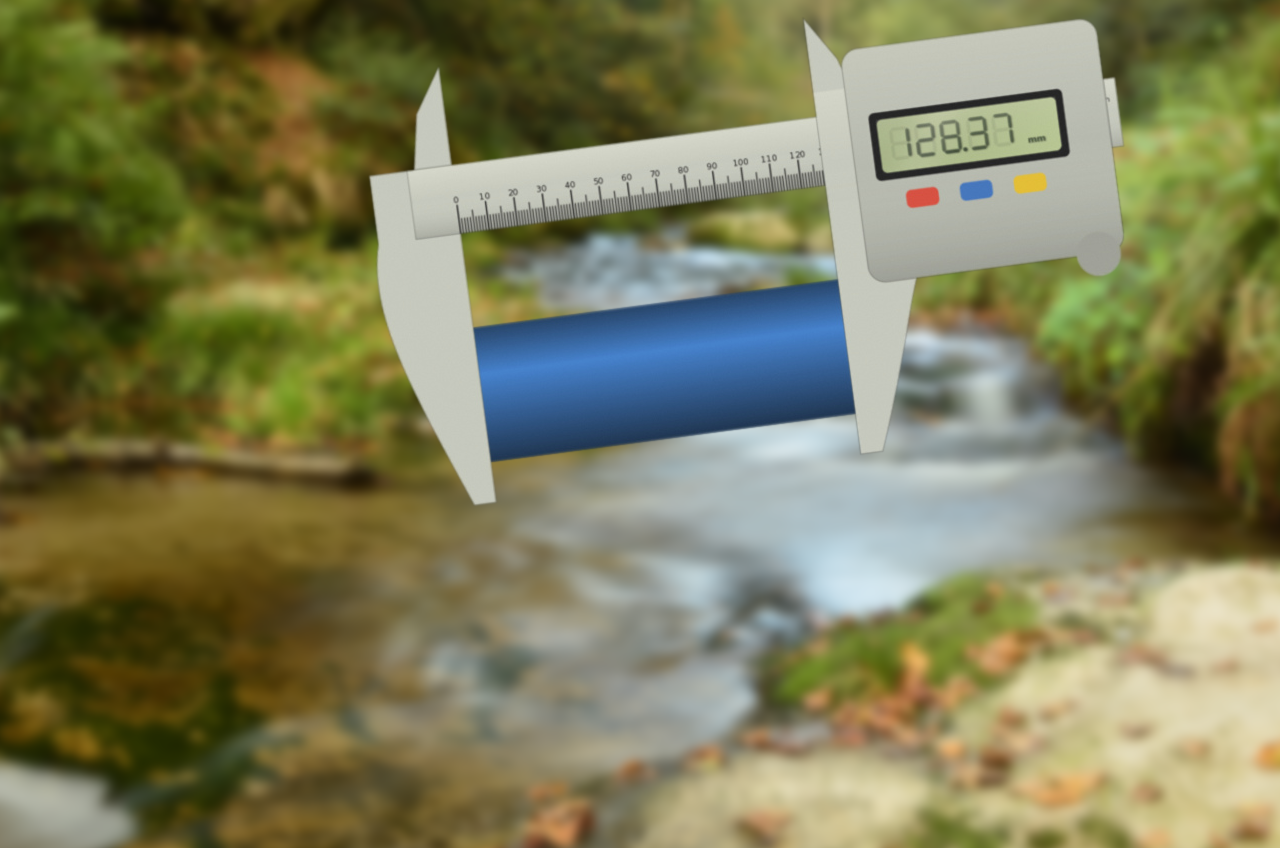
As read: 128.37 (mm)
